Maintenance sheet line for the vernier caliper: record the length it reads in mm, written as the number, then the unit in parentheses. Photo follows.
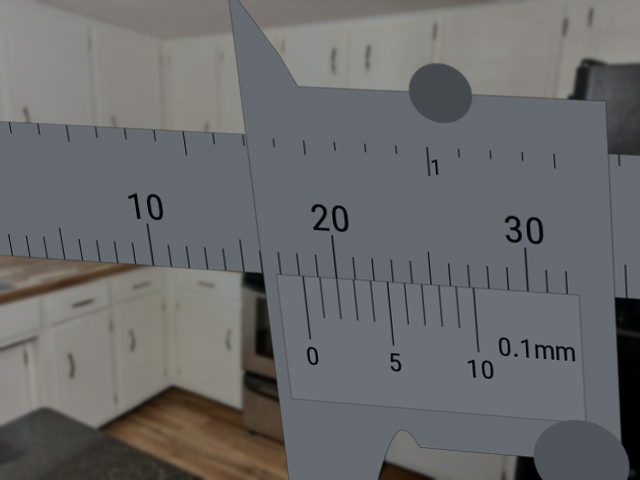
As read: 18.2 (mm)
